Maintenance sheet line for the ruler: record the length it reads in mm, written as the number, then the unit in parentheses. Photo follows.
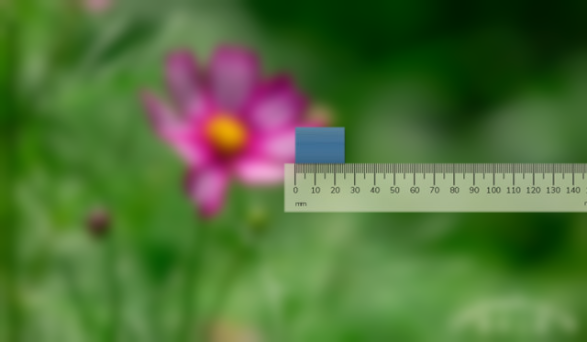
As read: 25 (mm)
